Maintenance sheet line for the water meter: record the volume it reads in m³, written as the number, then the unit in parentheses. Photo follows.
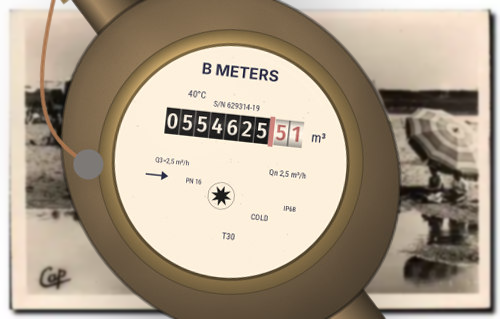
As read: 554625.51 (m³)
